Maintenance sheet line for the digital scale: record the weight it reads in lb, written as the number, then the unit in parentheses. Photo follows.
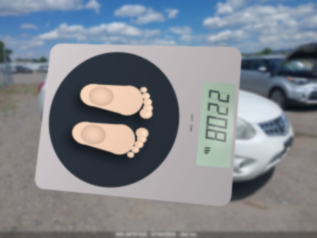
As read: 220.8 (lb)
